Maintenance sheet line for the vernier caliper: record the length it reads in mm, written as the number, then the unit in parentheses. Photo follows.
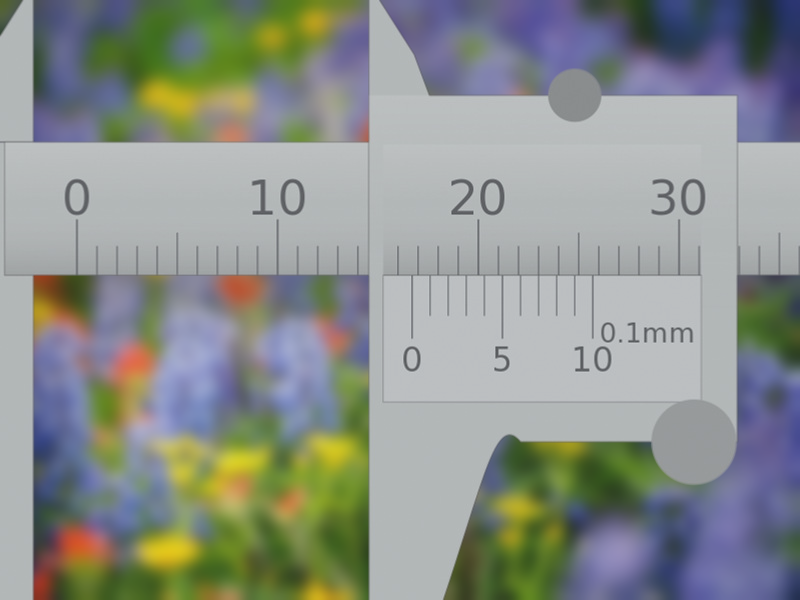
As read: 16.7 (mm)
